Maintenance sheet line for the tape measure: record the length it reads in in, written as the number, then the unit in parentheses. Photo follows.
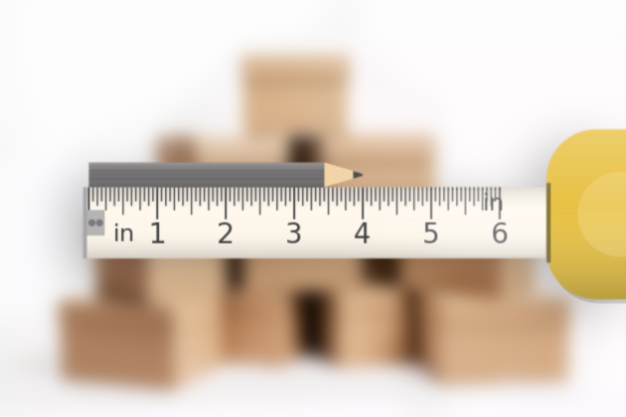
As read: 4 (in)
